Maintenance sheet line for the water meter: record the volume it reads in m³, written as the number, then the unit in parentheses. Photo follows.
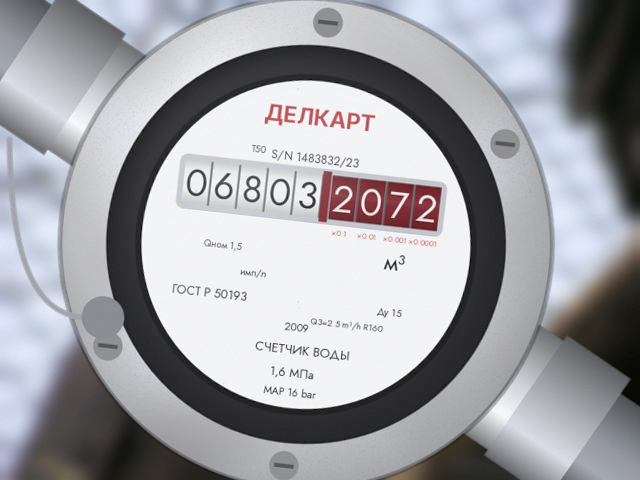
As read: 6803.2072 (m³)
